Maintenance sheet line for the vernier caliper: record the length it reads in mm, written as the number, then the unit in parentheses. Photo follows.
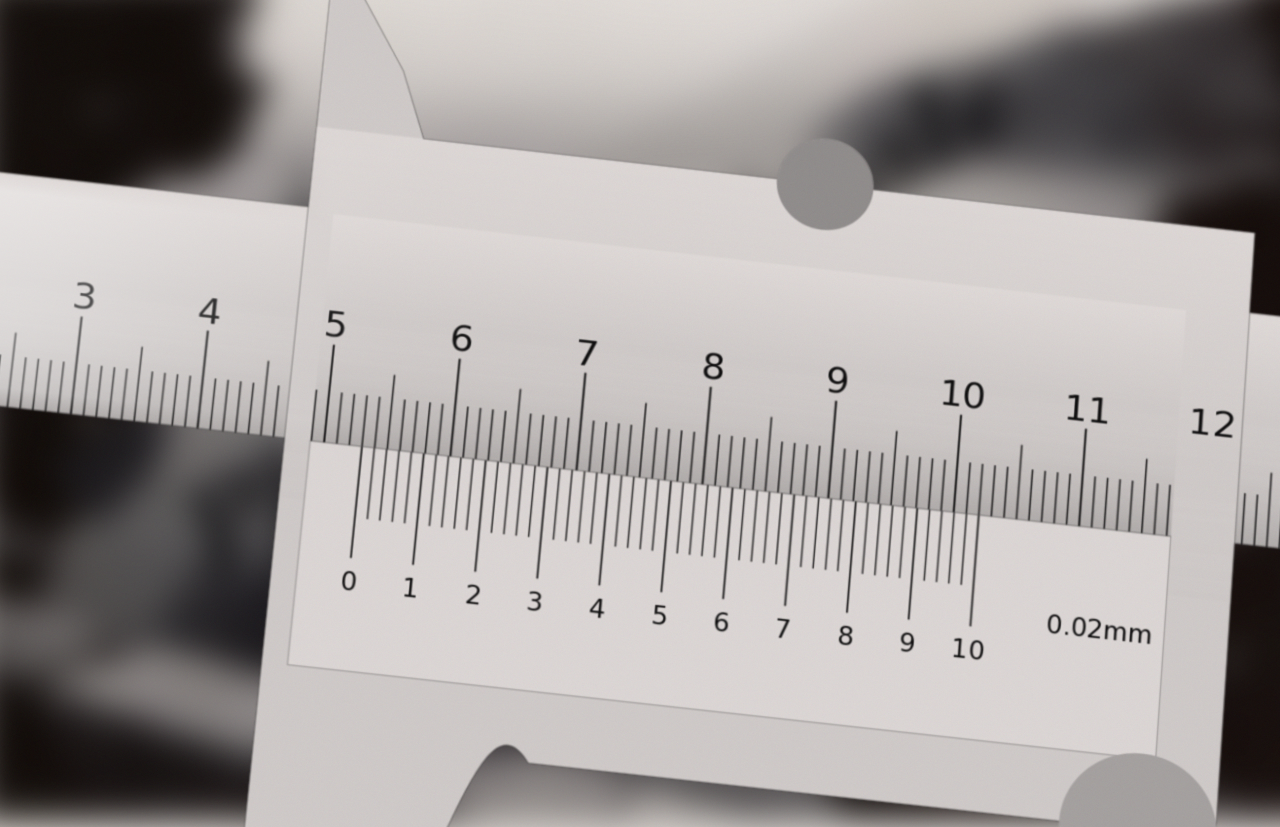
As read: 53.0 (mm)
